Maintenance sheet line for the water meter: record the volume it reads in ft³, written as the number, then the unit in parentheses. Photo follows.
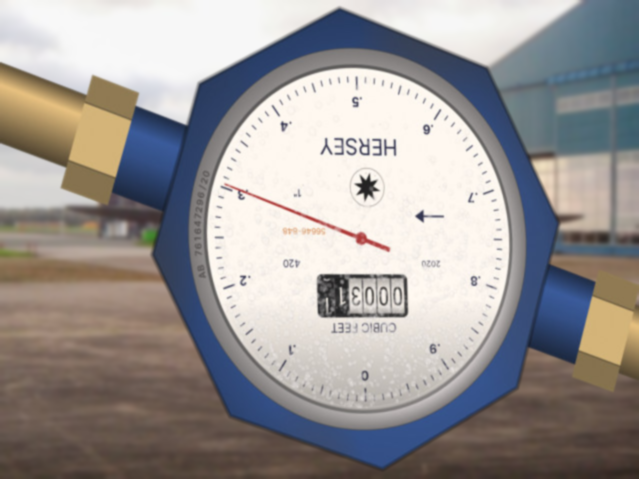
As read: 311.30 (ft³)
